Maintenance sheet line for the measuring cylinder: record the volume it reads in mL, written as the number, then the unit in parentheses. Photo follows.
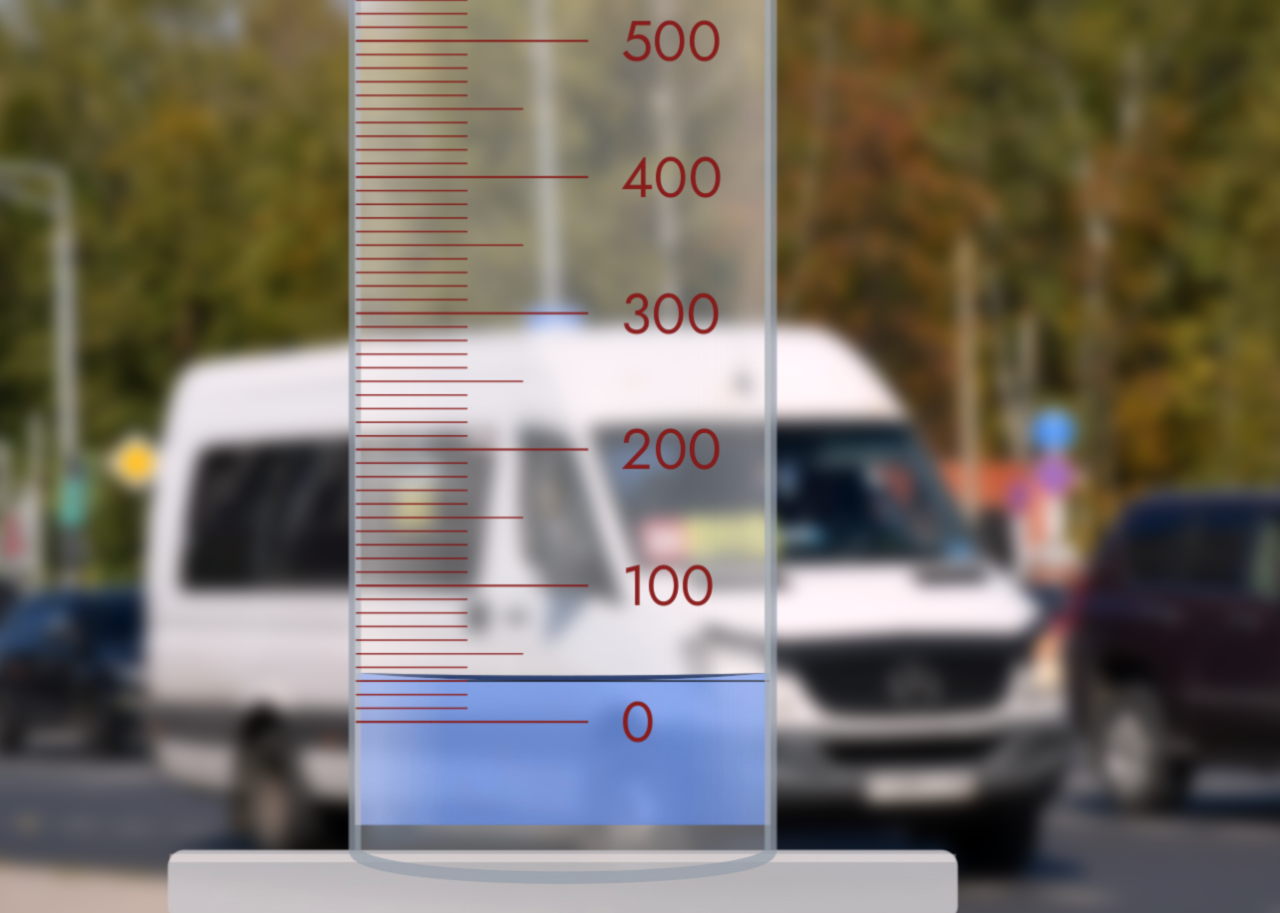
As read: 30 (mL)
